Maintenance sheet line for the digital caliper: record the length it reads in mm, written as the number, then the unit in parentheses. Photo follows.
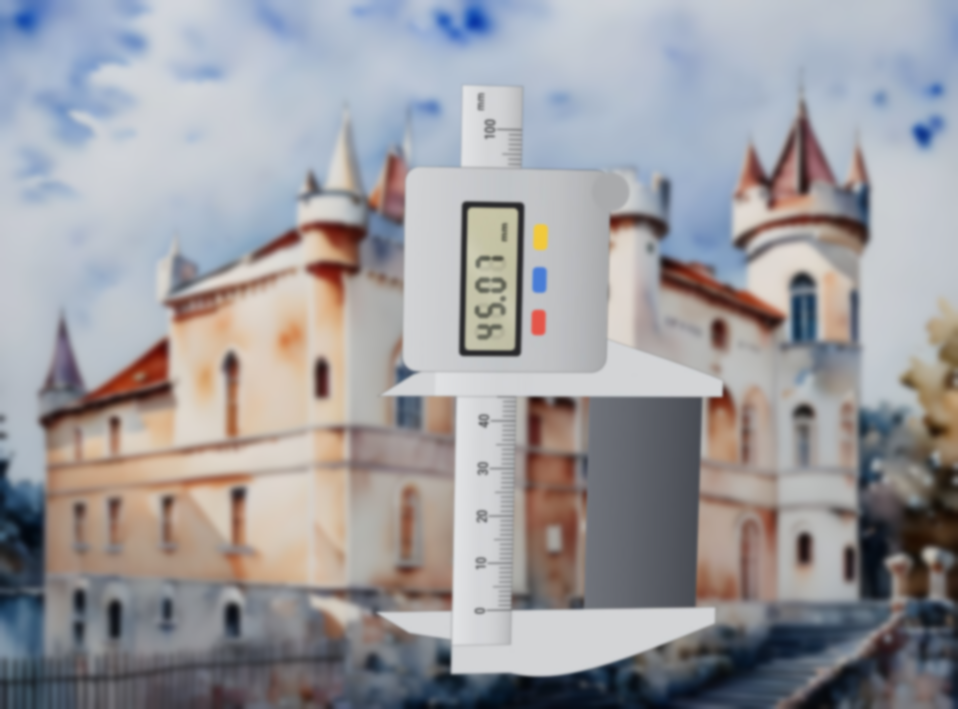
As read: 45.07 (mm)
